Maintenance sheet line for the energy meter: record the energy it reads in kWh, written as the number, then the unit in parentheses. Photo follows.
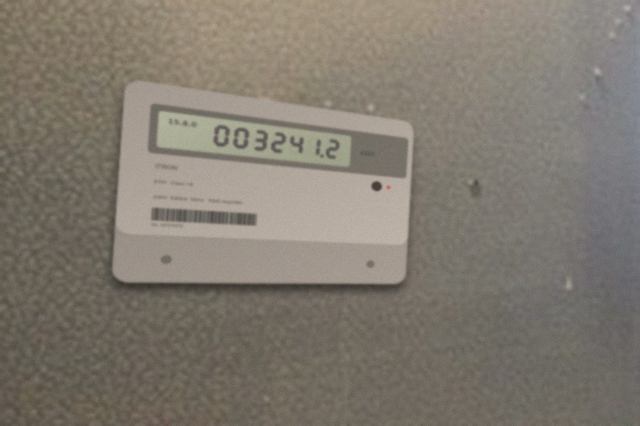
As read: 3241.2 (kWh)
